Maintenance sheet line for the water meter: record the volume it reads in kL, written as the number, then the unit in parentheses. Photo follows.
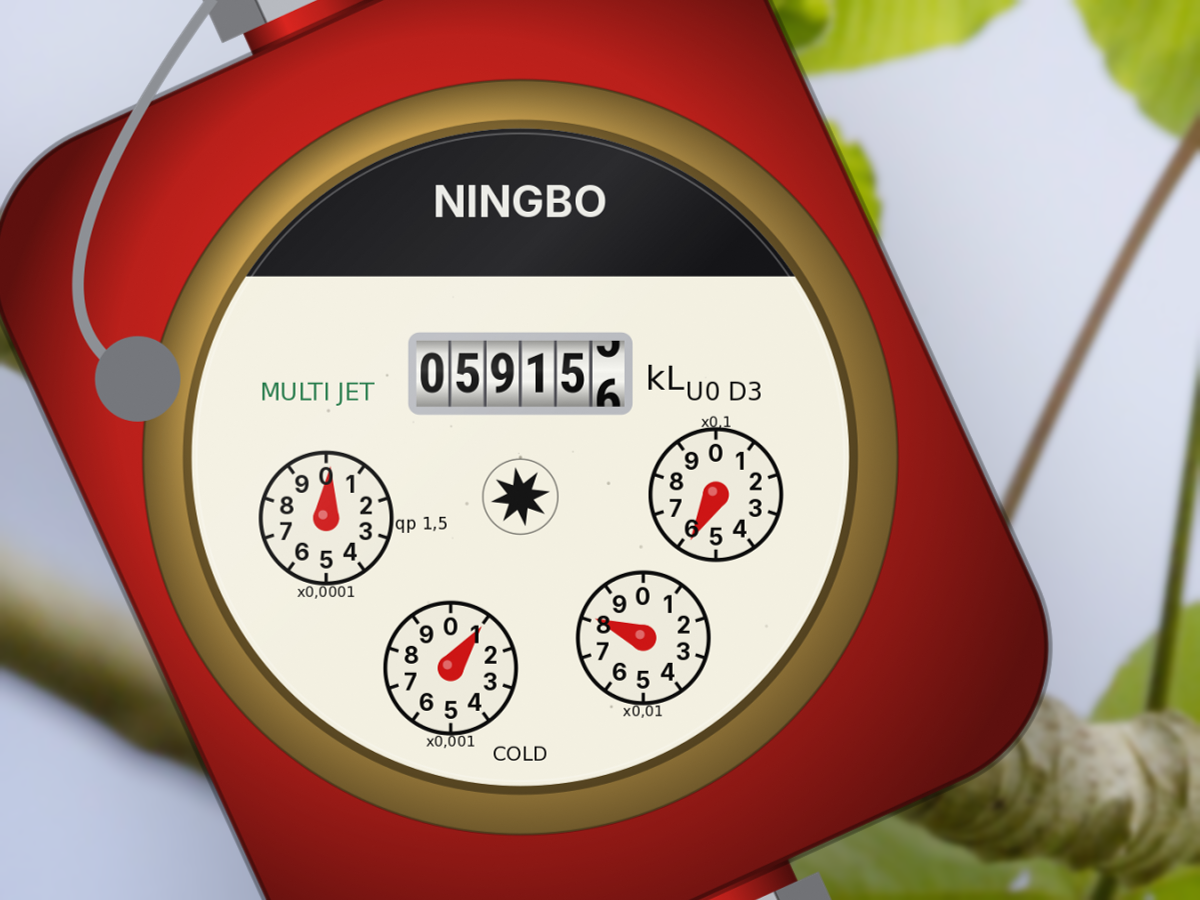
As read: 59155.5810 (kL)
